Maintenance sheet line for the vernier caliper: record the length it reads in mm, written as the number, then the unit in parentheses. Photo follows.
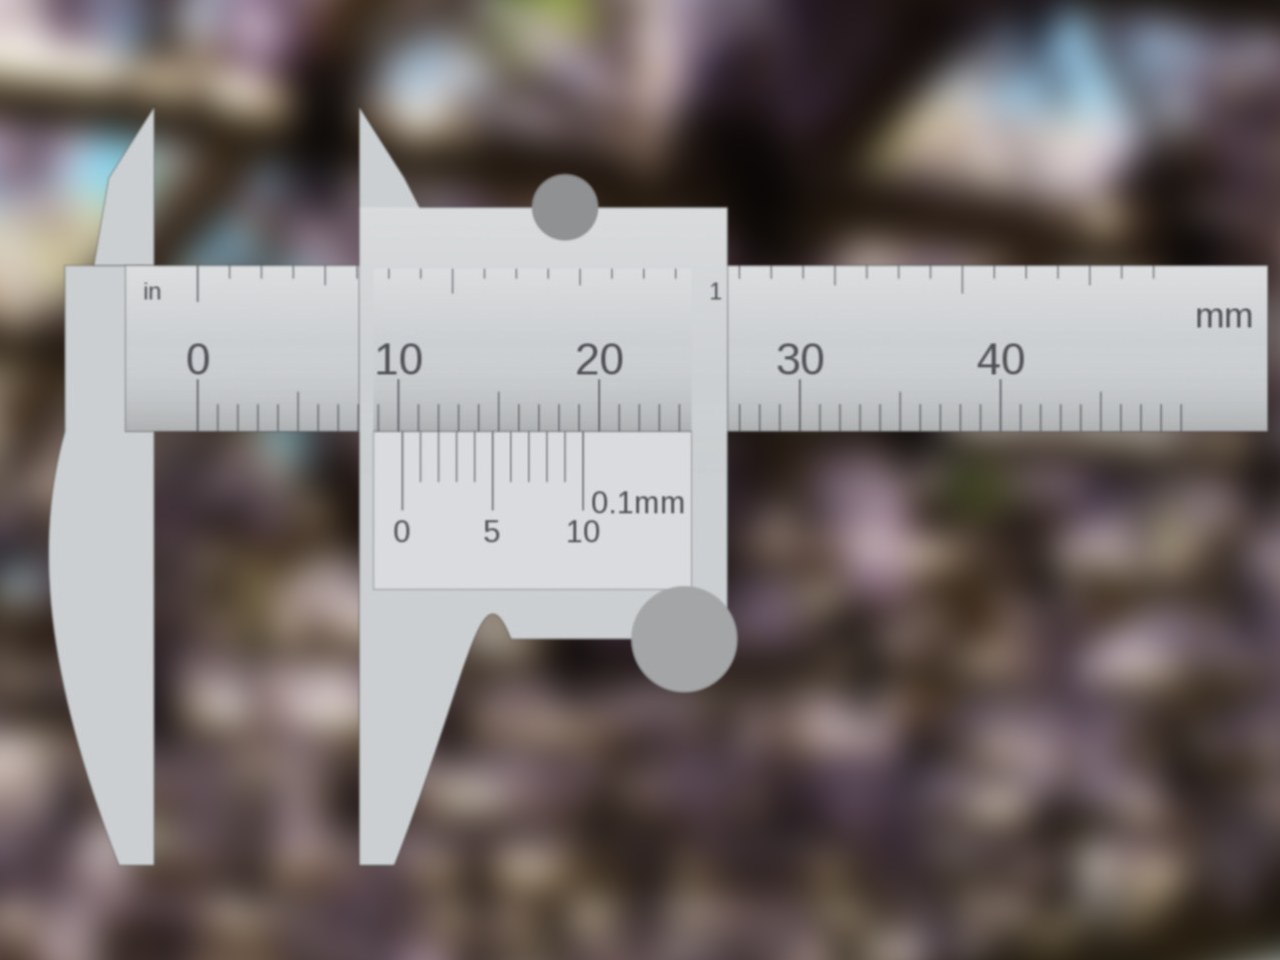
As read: 10.2 (mm)
